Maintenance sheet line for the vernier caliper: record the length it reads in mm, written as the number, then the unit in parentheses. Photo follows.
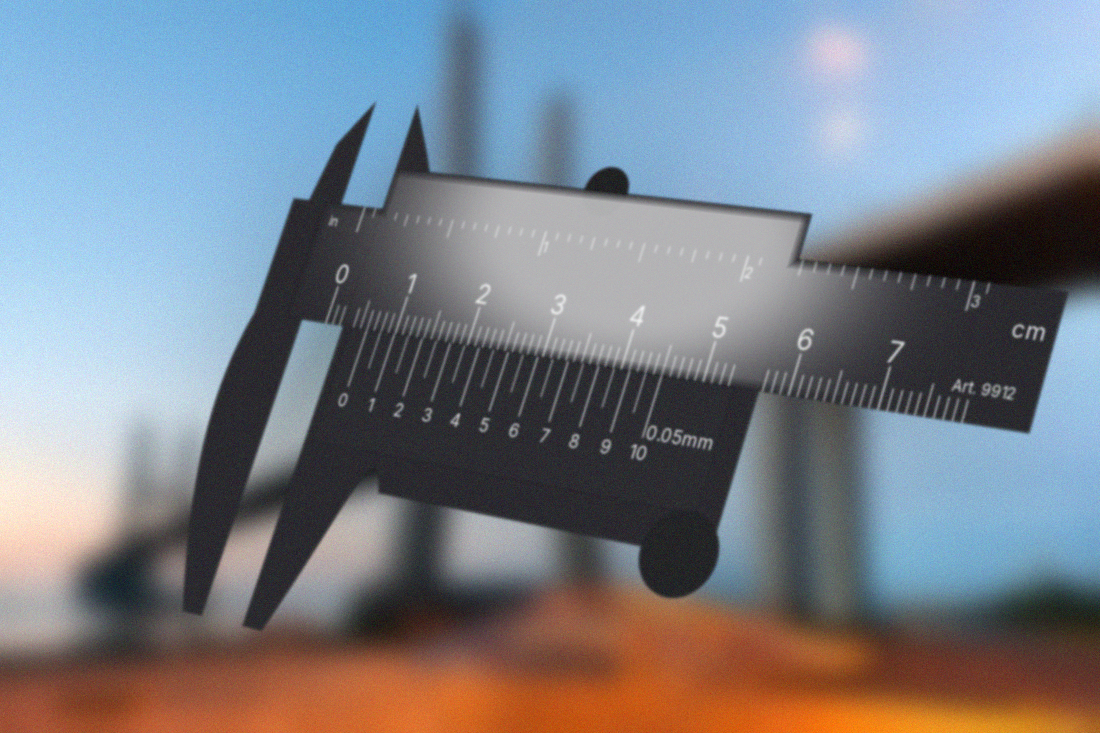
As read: 6.0 (mm)
